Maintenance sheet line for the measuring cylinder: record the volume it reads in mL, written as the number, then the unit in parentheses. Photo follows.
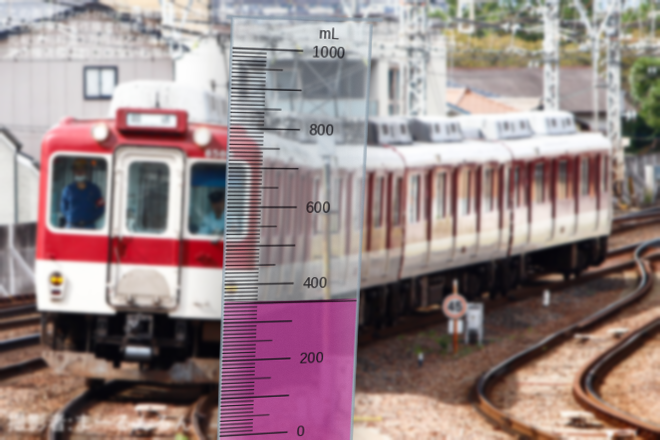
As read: 350 (mL)
